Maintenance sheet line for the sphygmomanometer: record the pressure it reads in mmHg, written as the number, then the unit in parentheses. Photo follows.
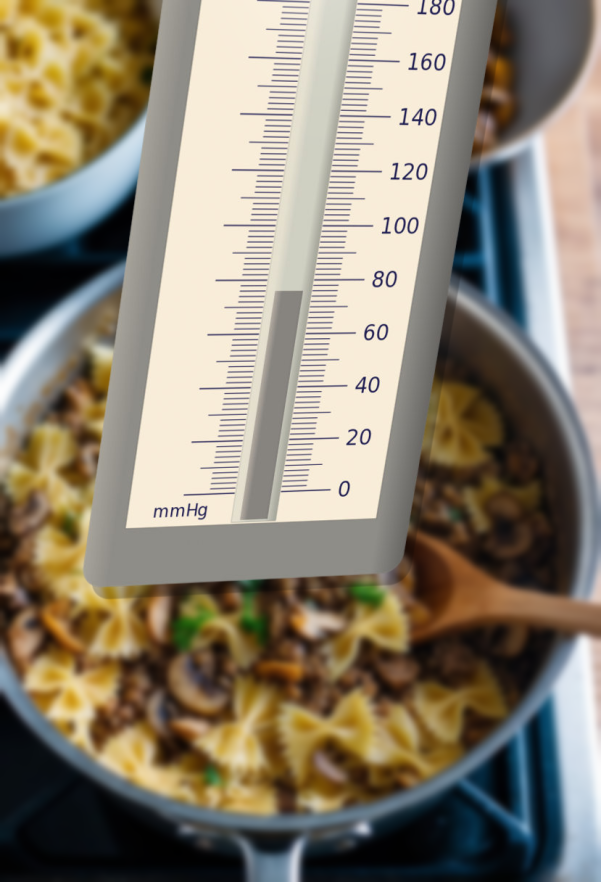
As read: 76 (mmHg)
